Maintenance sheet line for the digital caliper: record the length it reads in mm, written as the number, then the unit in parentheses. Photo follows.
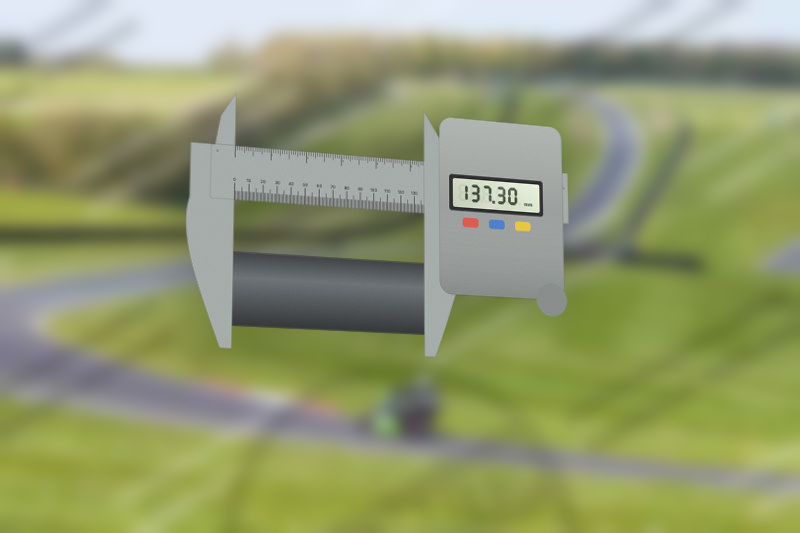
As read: 137.30 (mm)
